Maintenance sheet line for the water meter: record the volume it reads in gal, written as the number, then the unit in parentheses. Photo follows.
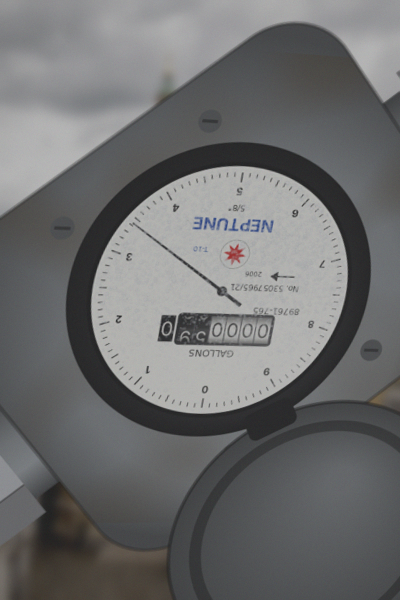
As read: 593.4 (gal)
